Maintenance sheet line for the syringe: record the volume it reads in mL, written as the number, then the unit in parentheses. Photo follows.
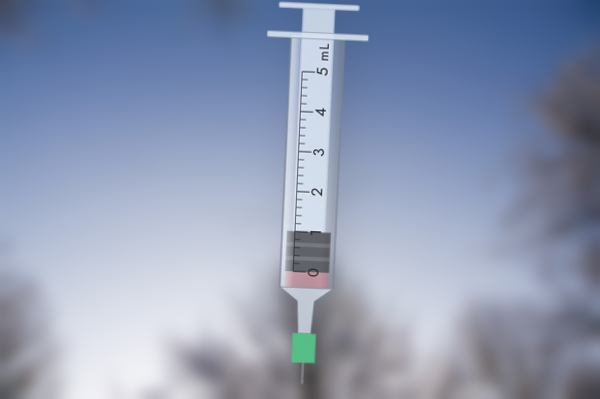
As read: 0 (mL)
